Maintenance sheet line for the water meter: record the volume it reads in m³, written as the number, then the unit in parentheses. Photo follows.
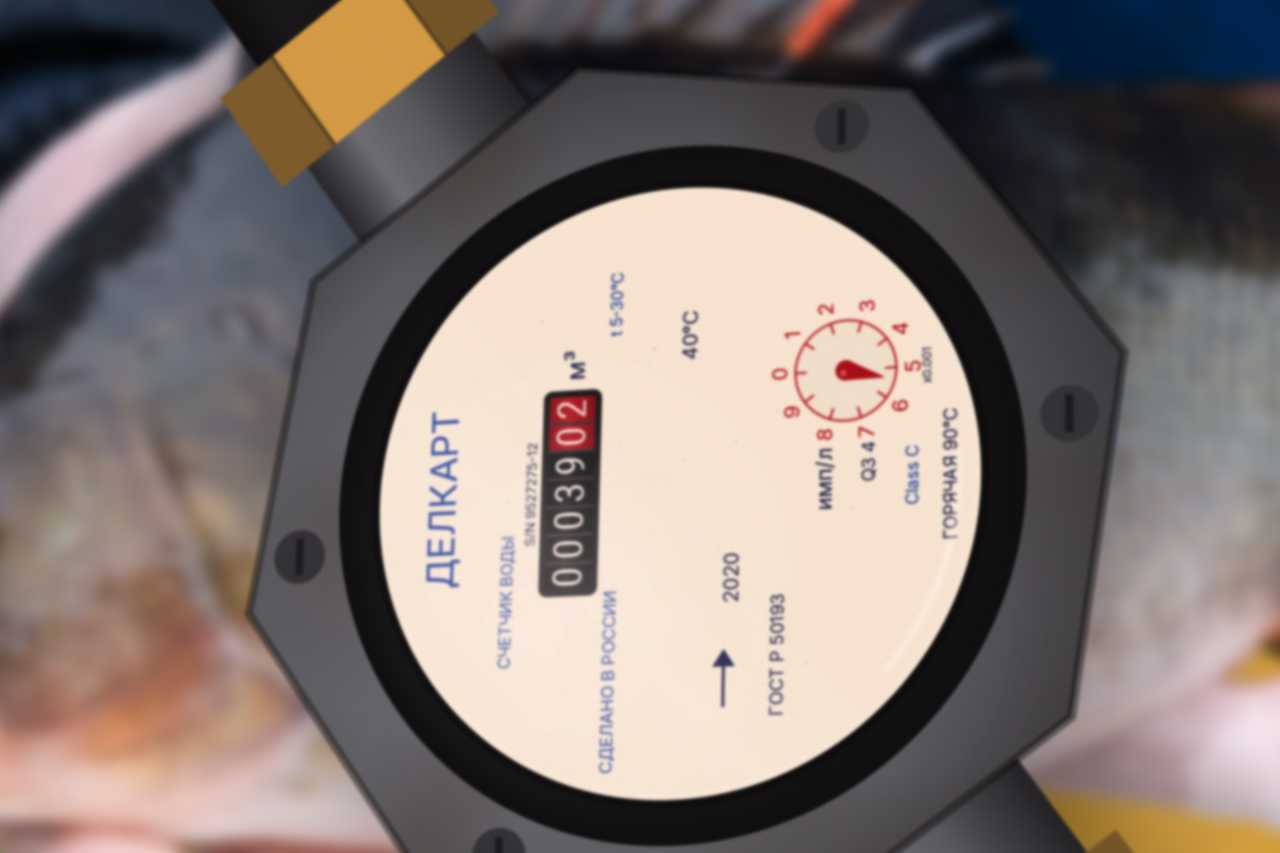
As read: 39.025 (m³)
